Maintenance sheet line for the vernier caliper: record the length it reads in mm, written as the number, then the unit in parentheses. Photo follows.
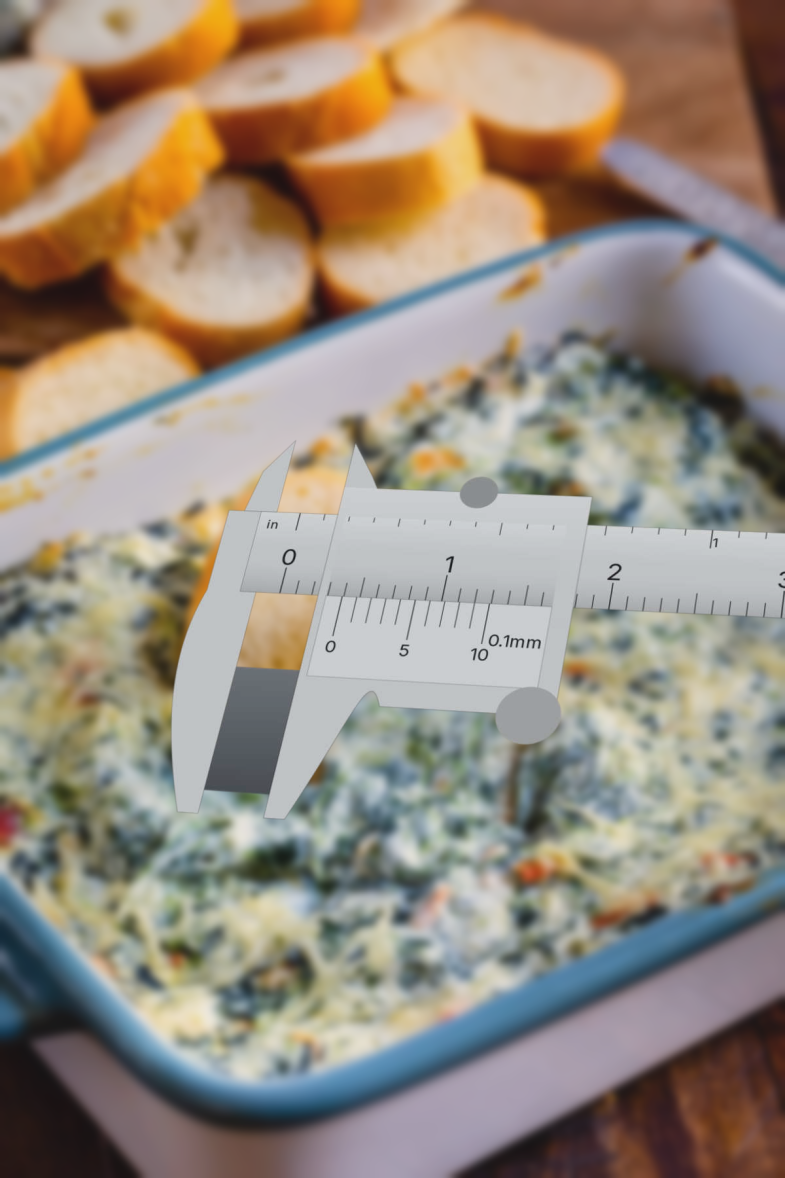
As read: 3.9 (mm)
